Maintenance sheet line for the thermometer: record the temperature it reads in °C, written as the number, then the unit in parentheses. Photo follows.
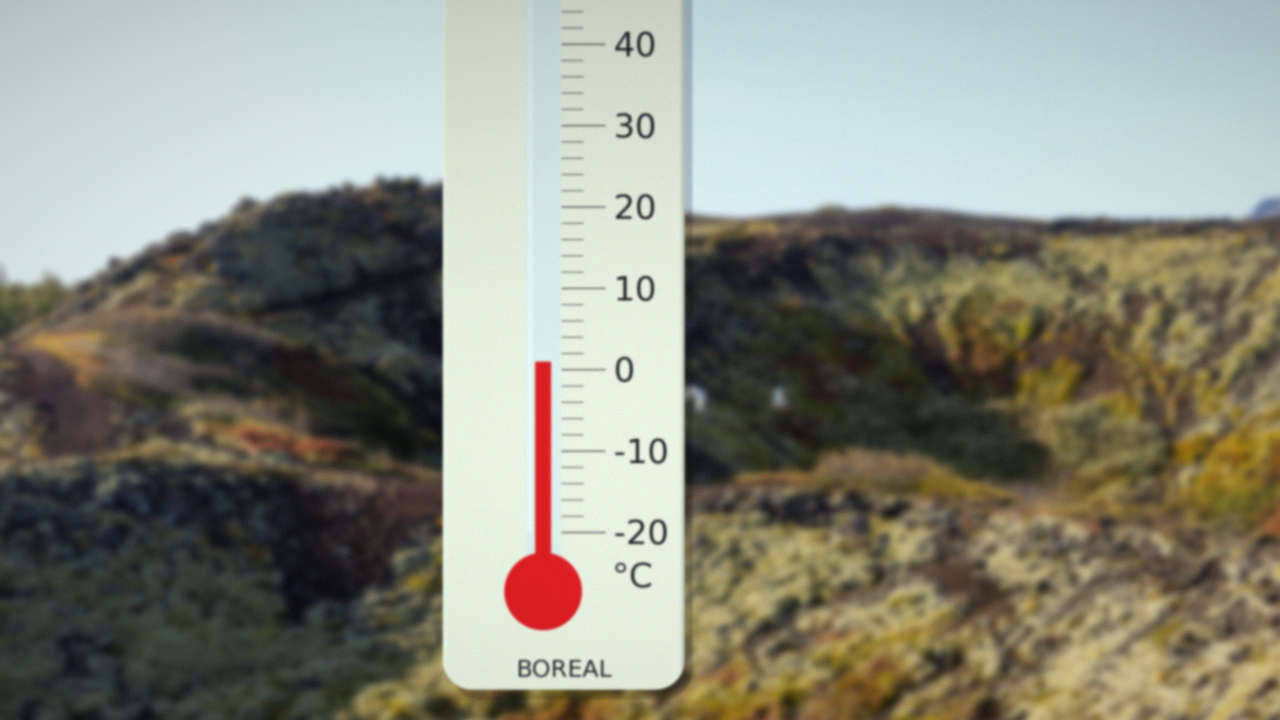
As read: 1 (°C)
